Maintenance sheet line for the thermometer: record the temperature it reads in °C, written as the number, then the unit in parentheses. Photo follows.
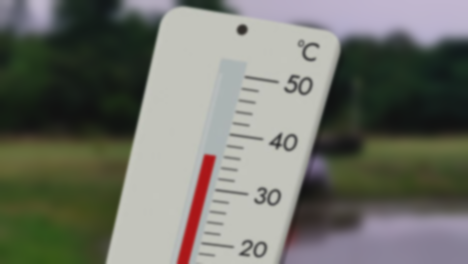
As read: 36 (°C)
